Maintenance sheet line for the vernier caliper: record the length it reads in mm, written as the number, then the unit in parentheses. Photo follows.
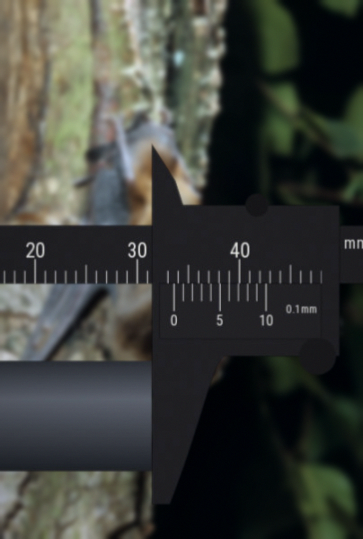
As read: 33.6 (mm)
